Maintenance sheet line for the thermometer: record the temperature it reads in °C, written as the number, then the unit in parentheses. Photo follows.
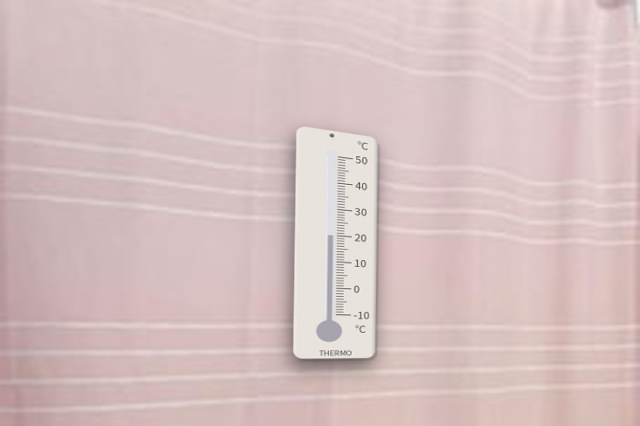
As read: 20 (°C)
